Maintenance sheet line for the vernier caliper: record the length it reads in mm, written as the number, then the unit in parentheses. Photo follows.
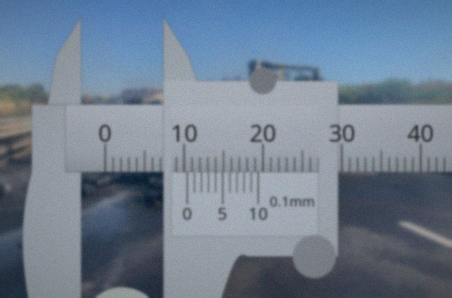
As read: 10.4 (mm)
